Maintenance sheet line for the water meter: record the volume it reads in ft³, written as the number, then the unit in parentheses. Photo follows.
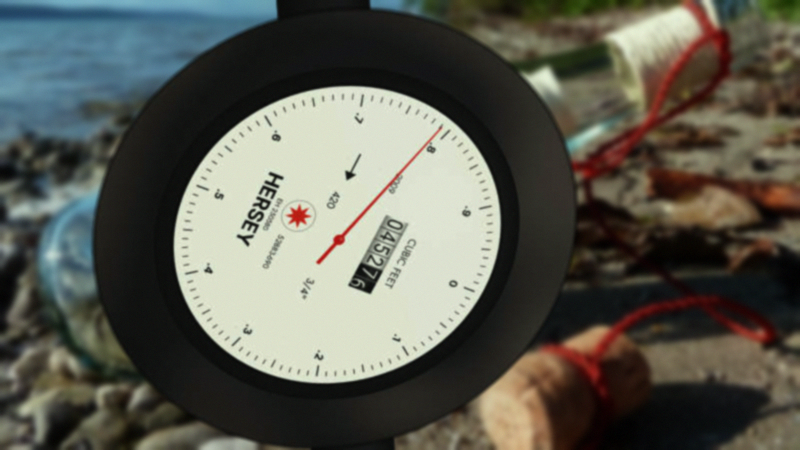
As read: 45275.79 (ft³)
